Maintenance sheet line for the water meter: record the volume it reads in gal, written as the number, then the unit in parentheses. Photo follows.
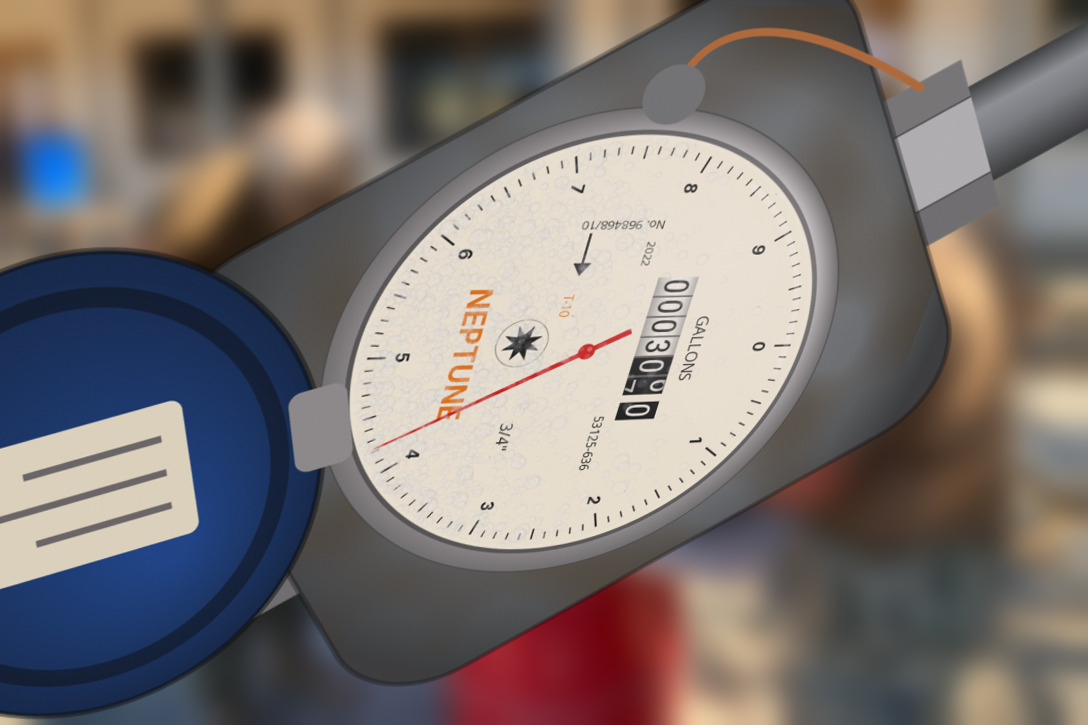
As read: 3064.2 (gal)
